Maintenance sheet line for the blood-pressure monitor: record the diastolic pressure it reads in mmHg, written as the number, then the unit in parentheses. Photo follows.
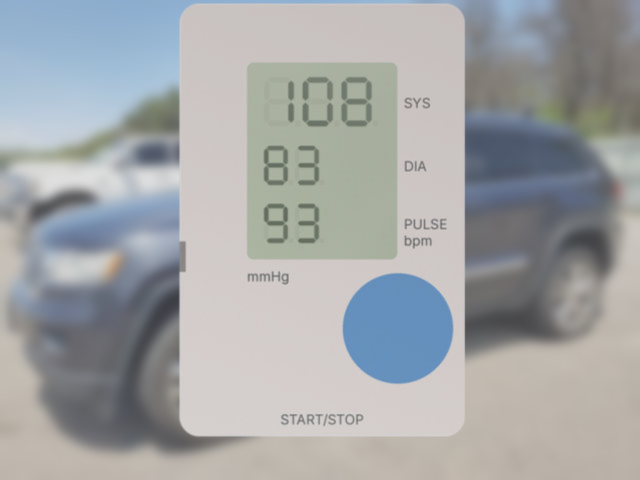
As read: 83 (mmHg)
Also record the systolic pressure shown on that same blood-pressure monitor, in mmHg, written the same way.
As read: 108 (mmHg)
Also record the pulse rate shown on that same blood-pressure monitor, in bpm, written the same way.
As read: 93 (bpm)
